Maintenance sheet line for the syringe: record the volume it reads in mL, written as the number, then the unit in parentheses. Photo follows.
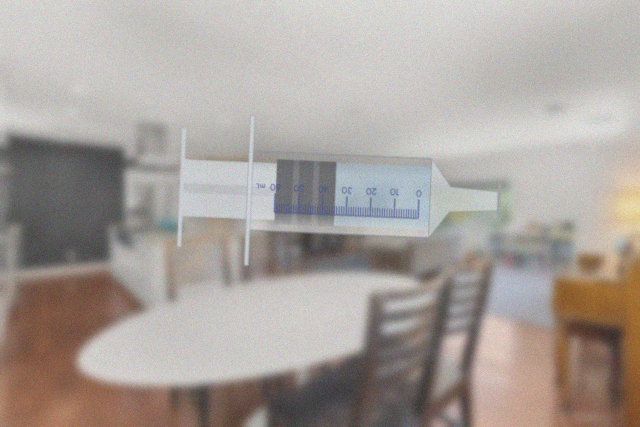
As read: 35 (mL)
